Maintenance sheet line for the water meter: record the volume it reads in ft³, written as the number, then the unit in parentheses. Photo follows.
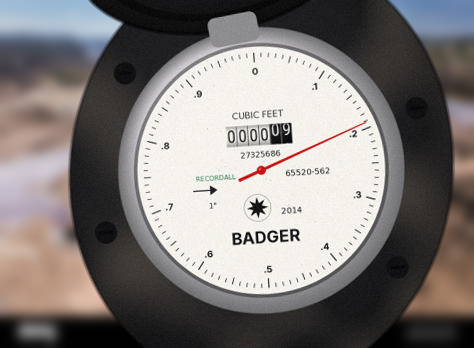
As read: 9.19 (ft³)
